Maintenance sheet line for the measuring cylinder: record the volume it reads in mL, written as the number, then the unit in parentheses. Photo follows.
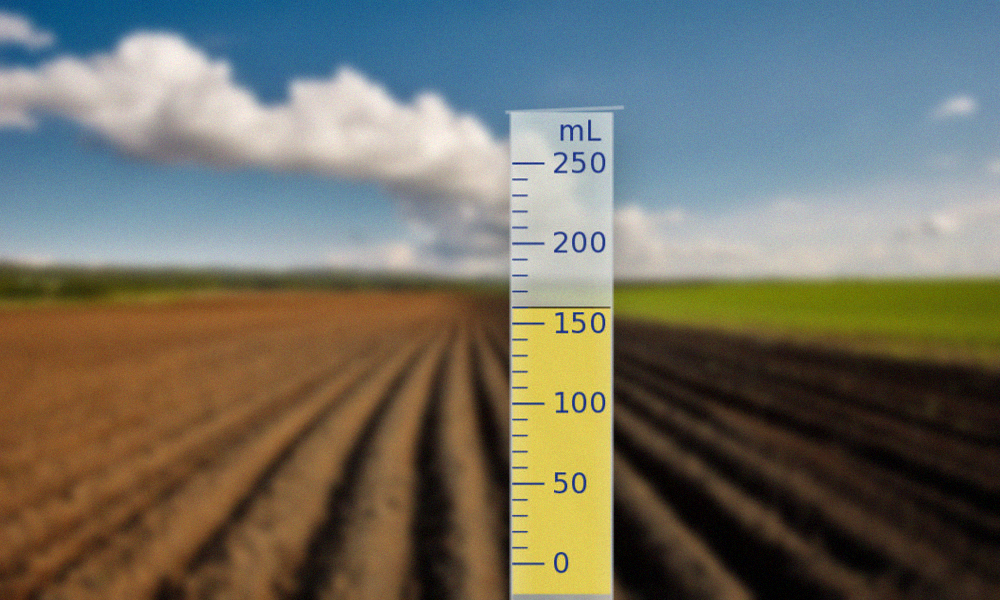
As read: 160 (mL)
